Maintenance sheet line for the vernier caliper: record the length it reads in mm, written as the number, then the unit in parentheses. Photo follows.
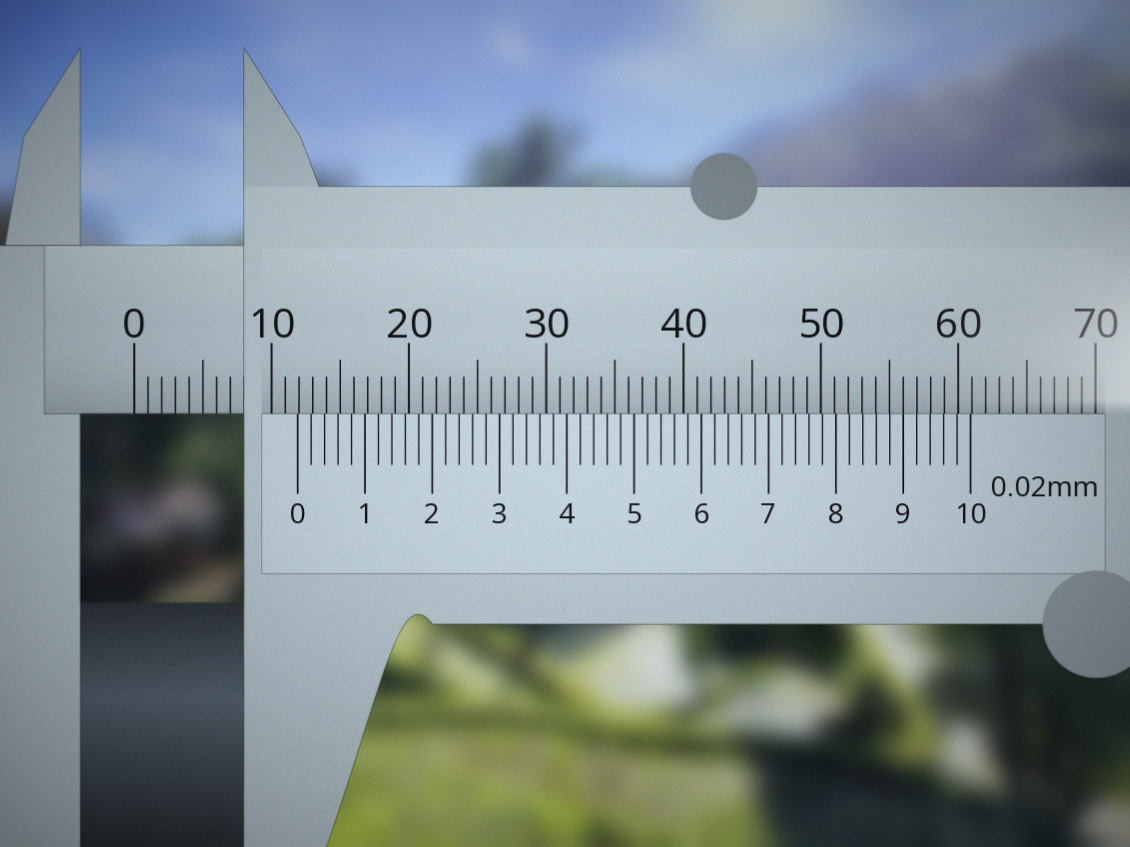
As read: 11.9 (mm)
